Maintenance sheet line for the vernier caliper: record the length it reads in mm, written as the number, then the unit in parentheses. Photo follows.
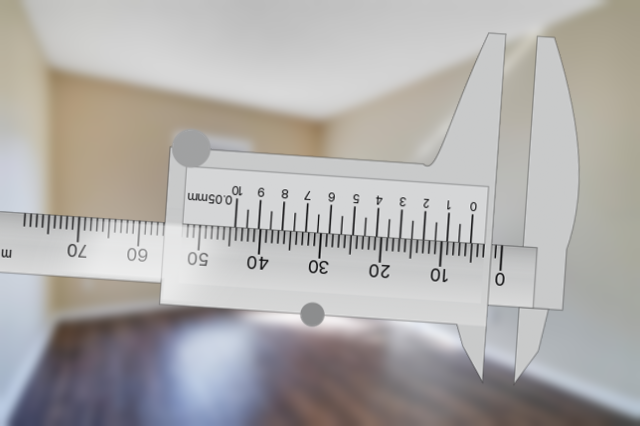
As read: 5.2 (mm)
